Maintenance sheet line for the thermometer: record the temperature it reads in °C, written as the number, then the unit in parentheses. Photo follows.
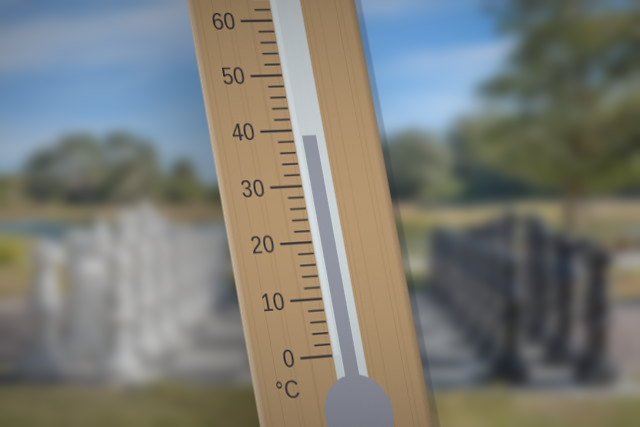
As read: 39 (°C)
